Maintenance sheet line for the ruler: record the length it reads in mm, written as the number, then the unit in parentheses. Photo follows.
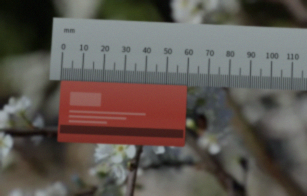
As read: 60 (mm)
